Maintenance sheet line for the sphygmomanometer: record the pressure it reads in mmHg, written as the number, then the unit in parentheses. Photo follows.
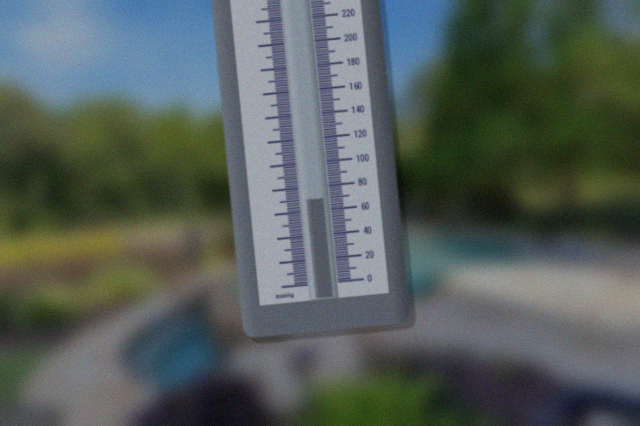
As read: 70 (mmHg)
